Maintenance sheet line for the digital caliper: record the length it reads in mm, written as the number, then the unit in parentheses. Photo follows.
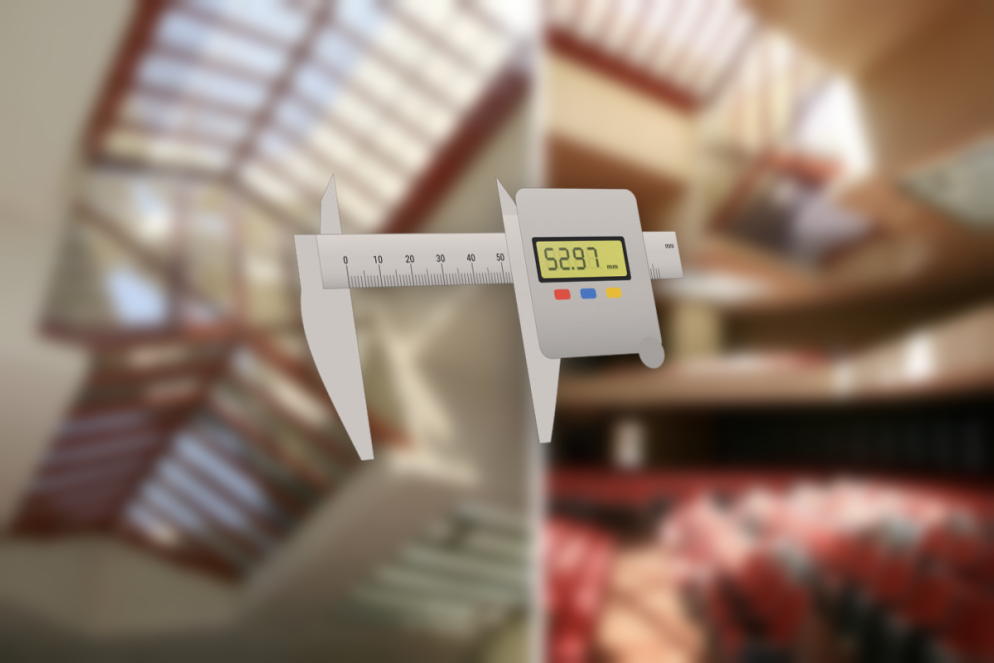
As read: 52.97 (mm)
